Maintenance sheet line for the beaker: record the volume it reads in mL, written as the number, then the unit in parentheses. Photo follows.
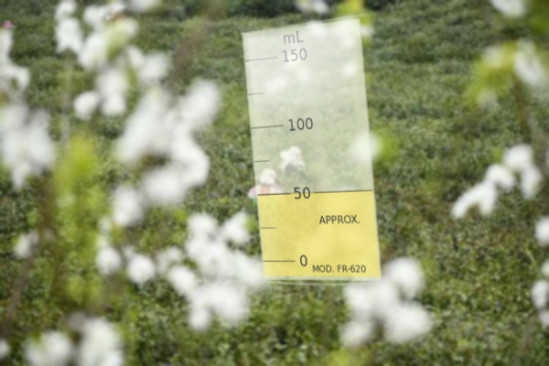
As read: 50 (mL)
